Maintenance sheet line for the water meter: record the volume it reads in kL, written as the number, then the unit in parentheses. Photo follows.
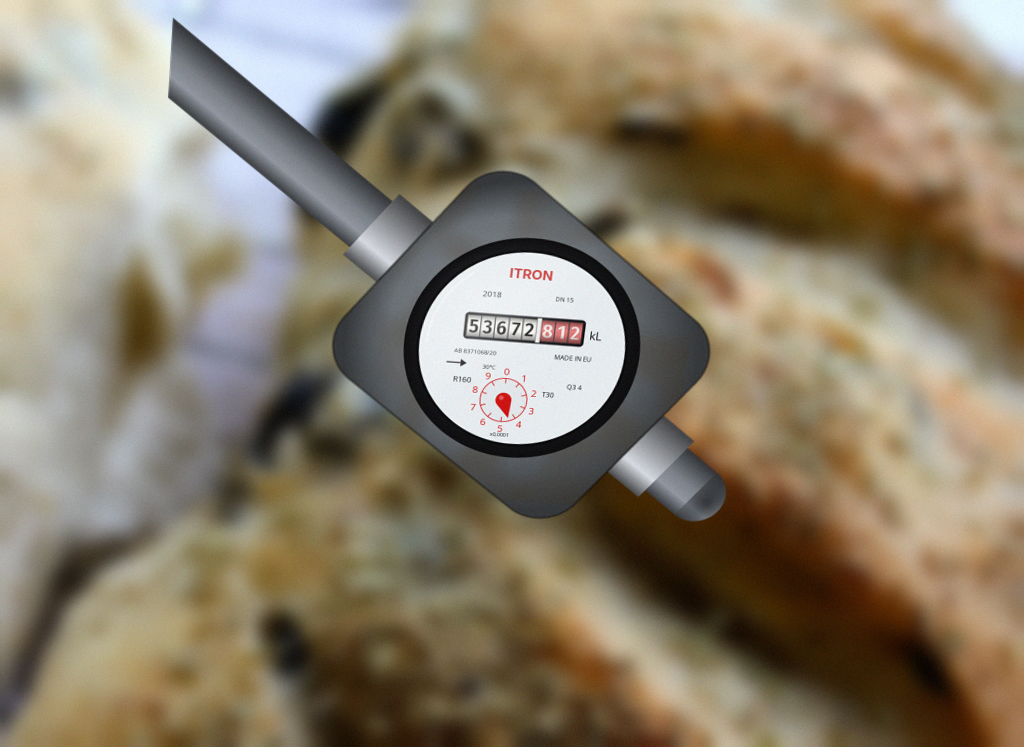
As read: 53672.8124 (kL)
